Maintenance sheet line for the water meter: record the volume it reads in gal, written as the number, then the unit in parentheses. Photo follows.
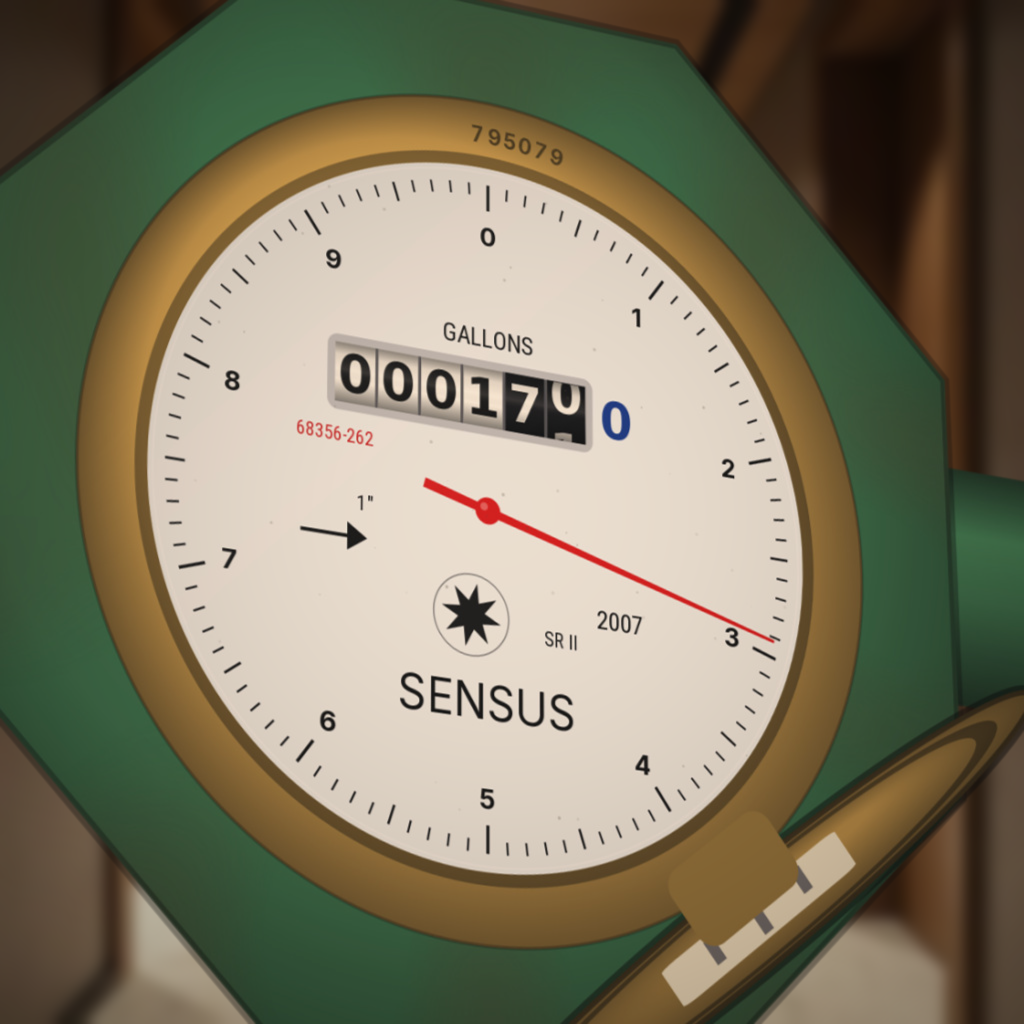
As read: 1702.9 (gal)
